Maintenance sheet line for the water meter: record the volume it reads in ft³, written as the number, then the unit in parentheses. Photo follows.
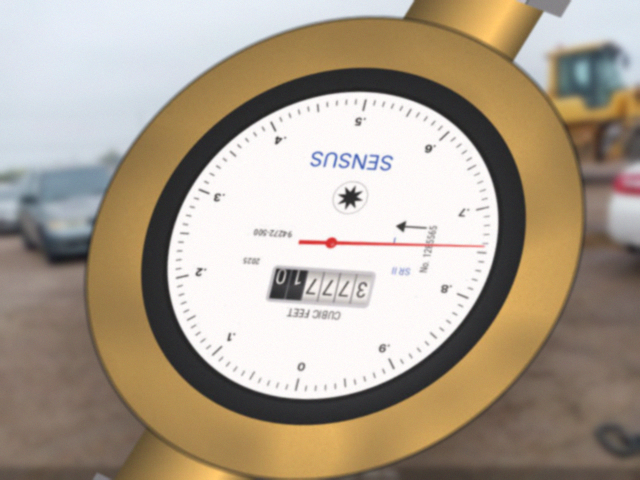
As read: 377709.74 (ft³)
